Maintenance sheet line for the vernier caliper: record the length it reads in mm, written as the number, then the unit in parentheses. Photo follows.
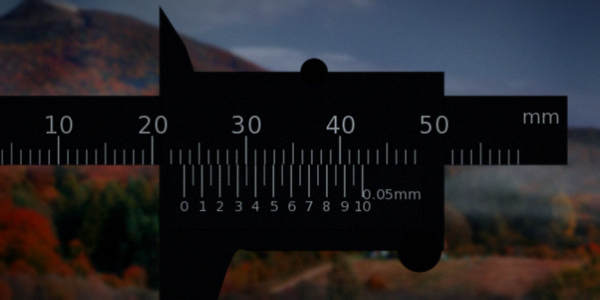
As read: 23.4 (mm)
